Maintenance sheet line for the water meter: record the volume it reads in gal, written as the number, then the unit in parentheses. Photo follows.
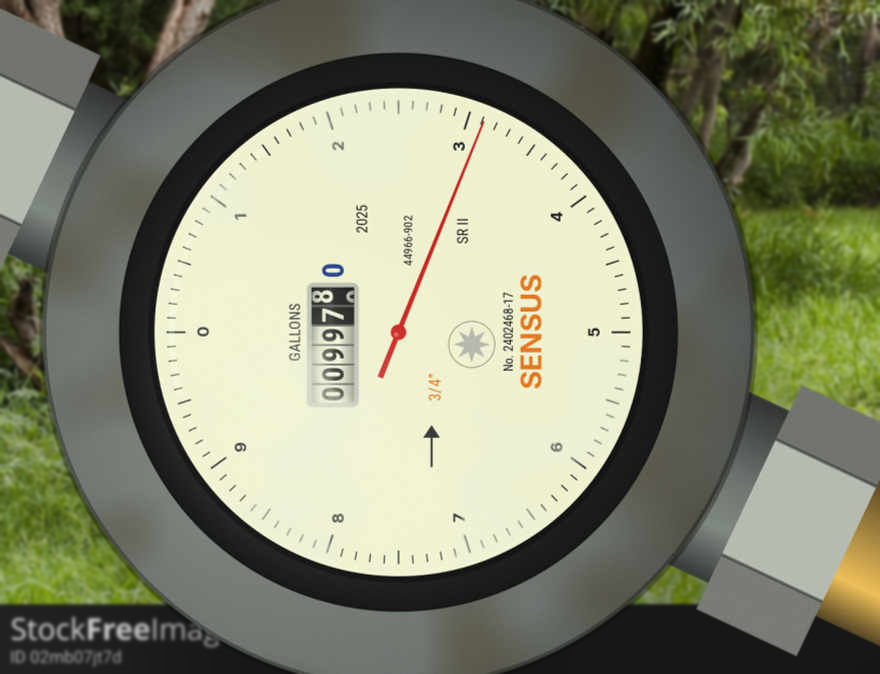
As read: 99783.1 (gal)
